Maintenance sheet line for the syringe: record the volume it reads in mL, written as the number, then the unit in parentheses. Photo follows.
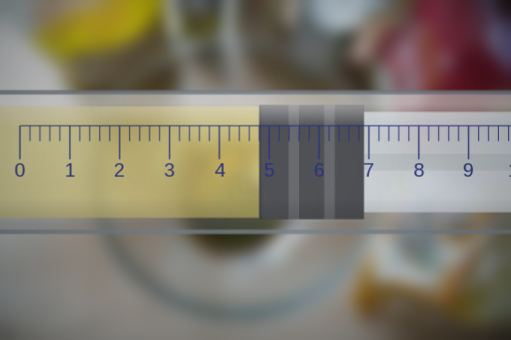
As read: 4.8 (mL)
